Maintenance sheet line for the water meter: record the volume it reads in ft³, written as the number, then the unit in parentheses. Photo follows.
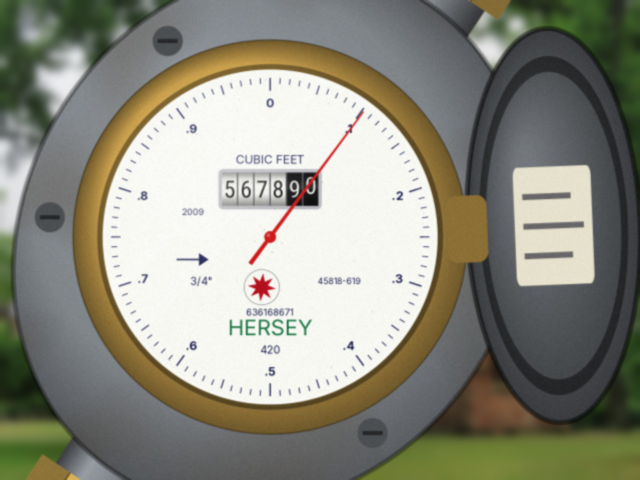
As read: 567890.10 (ft³)
